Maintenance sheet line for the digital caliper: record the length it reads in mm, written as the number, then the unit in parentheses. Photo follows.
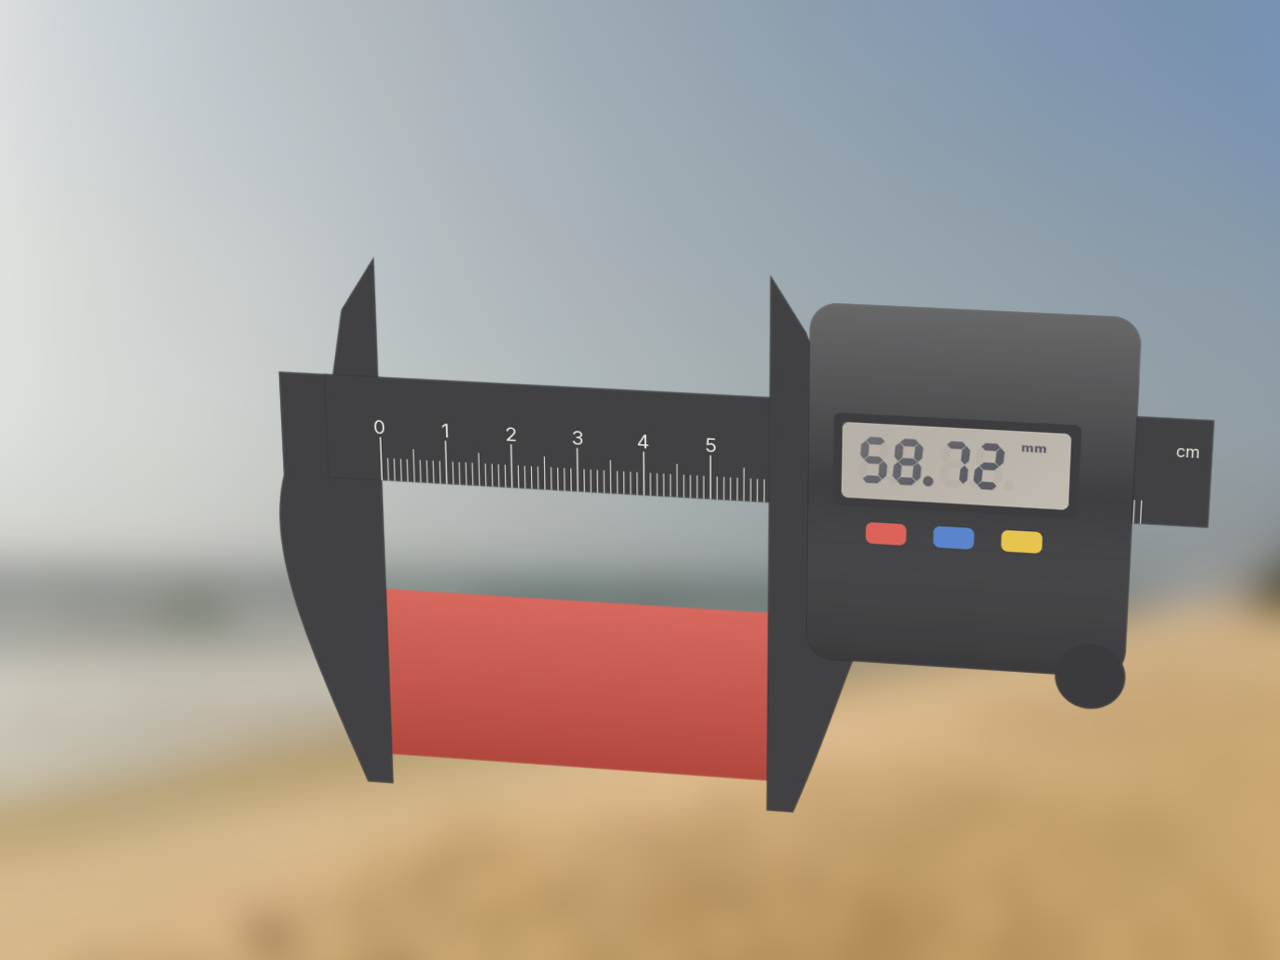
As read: 58.72 (mm)
